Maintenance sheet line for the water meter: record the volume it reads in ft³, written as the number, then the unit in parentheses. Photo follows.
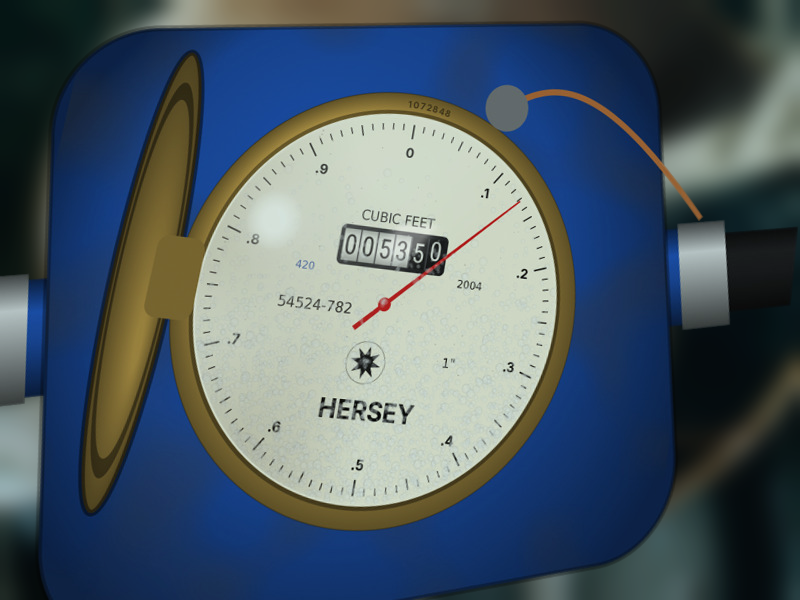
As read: 5350.13 (ft³)
